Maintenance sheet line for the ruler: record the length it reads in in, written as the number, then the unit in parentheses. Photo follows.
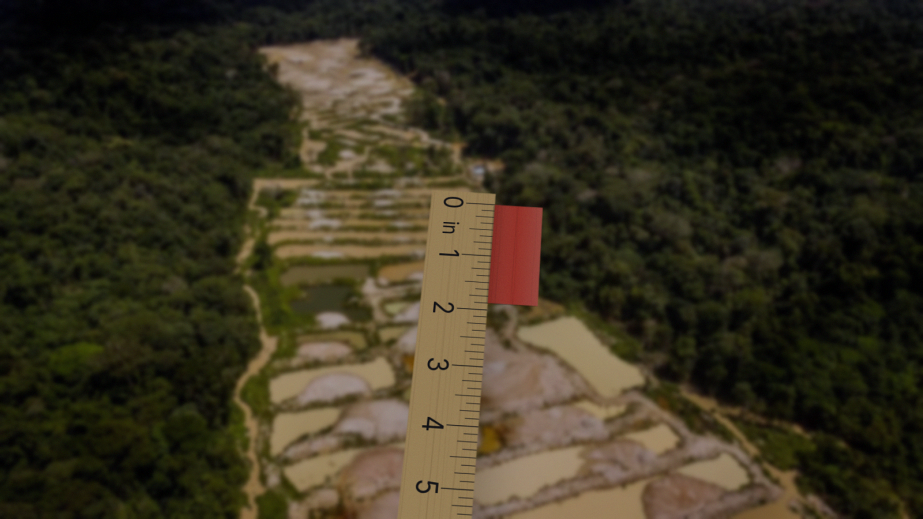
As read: 1.875 (in)
